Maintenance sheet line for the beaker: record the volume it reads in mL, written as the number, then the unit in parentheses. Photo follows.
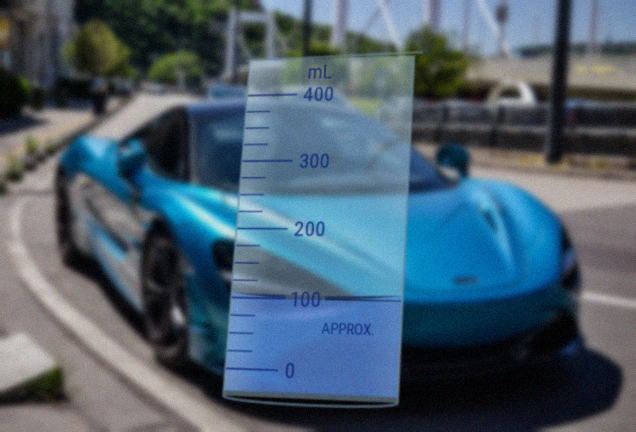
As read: 100 (mL)
